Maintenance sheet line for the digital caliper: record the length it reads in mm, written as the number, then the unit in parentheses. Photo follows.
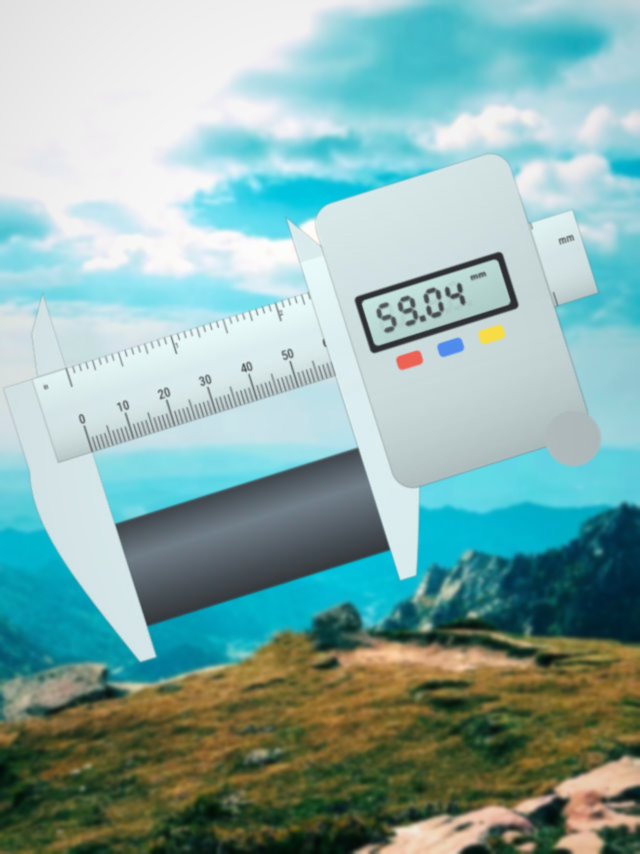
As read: 59.04 (mm)
